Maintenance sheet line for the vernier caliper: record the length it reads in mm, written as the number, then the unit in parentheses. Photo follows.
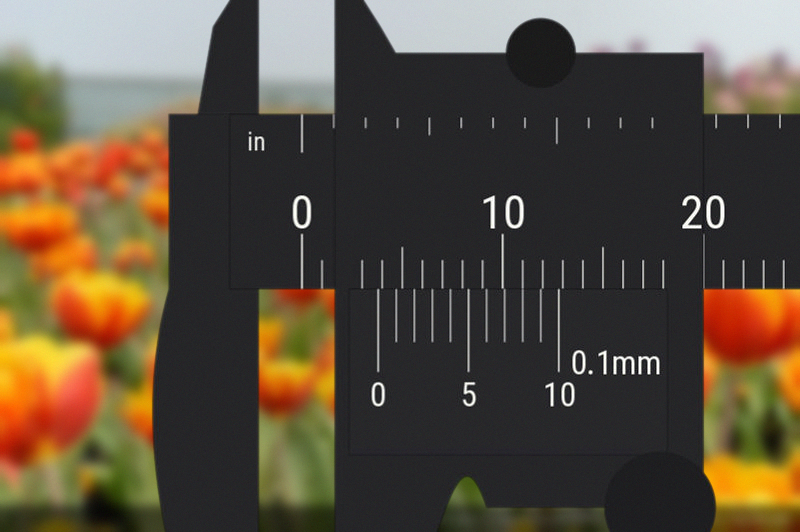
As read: 3.8 (mm)
